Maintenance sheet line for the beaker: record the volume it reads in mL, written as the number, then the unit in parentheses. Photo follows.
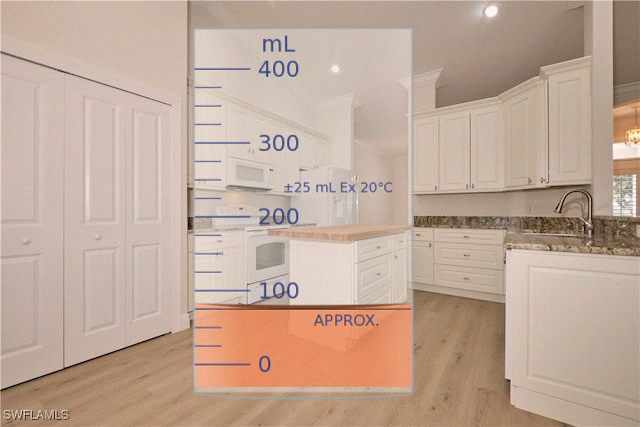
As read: 75 (mL)
